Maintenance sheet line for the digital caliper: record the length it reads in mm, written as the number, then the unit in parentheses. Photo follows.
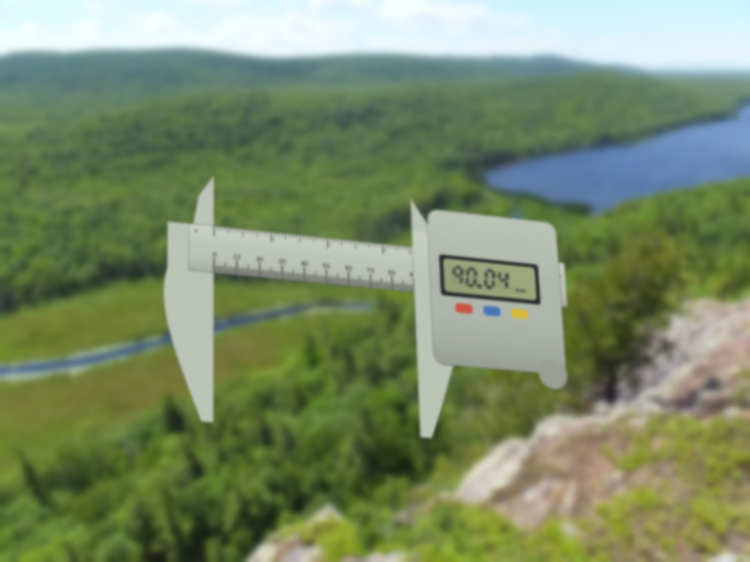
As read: 90.04 (mm)
